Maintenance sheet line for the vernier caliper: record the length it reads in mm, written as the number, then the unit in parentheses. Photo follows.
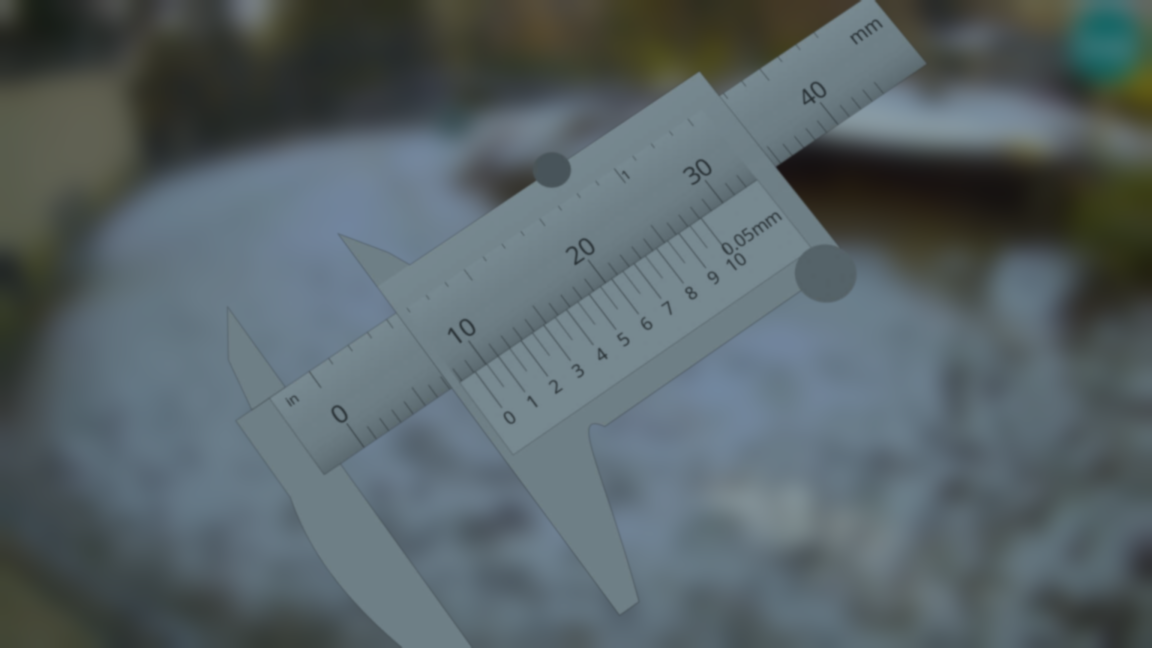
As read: 9.1 (mm)
